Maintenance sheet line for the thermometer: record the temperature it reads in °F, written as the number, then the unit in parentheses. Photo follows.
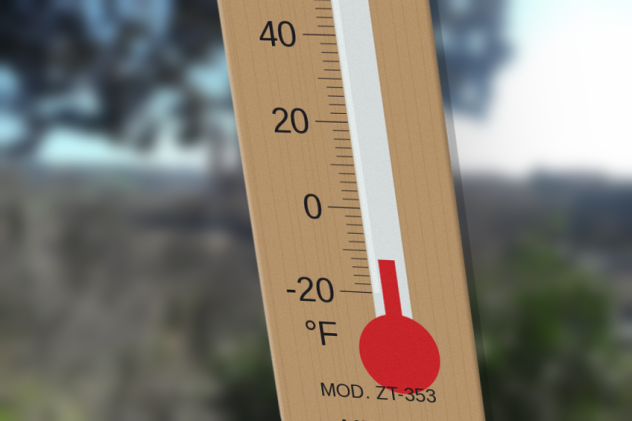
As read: -12 (°F)
